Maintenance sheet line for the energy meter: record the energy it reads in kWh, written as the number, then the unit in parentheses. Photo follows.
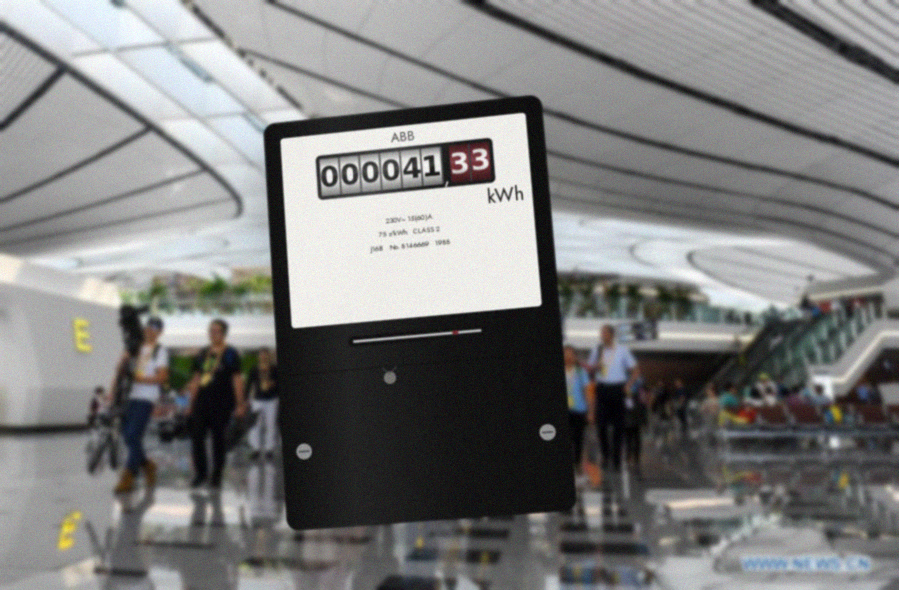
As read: 41.33 (kWh)
